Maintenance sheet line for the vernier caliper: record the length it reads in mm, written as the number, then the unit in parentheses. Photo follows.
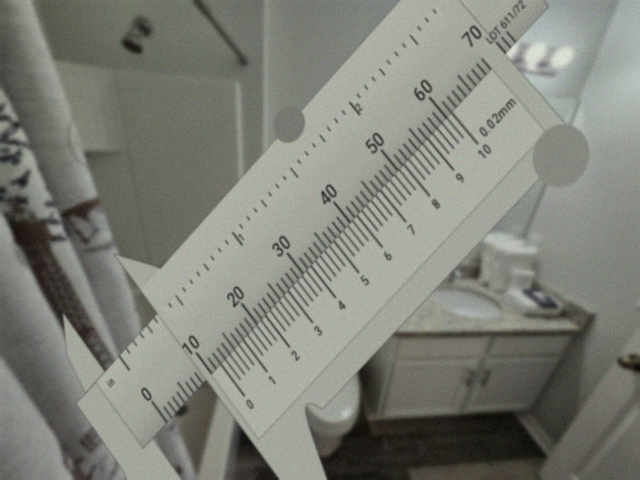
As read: 12.0 (mm)
